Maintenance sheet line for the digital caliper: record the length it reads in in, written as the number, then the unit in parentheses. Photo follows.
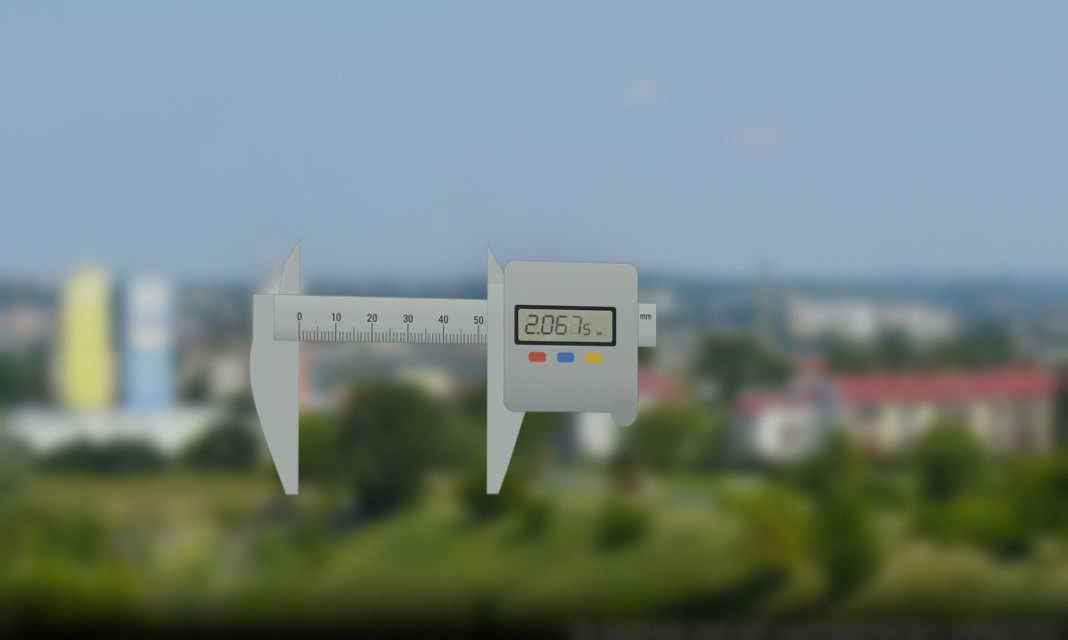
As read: 2.0675 (in)
